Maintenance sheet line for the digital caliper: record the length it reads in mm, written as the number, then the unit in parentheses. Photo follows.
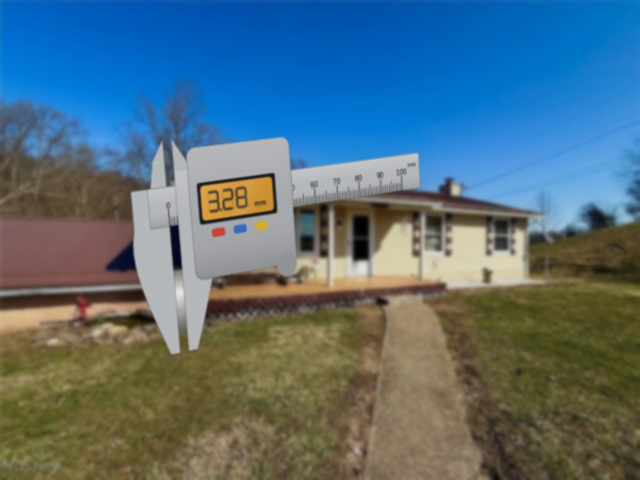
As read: 3.28 (mm)
